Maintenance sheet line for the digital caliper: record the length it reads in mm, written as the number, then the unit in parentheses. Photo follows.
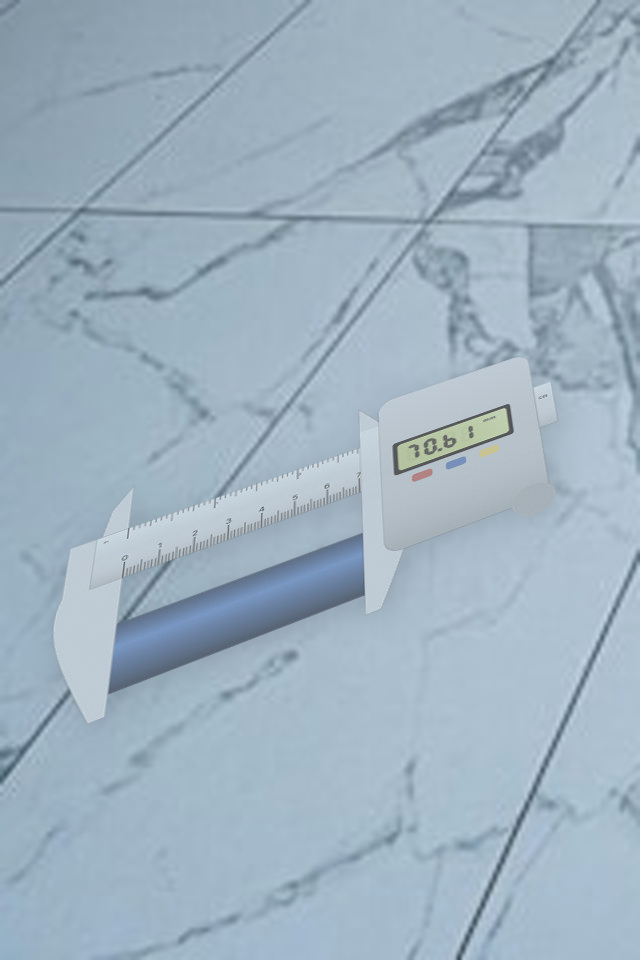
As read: 70.61 (mm)
